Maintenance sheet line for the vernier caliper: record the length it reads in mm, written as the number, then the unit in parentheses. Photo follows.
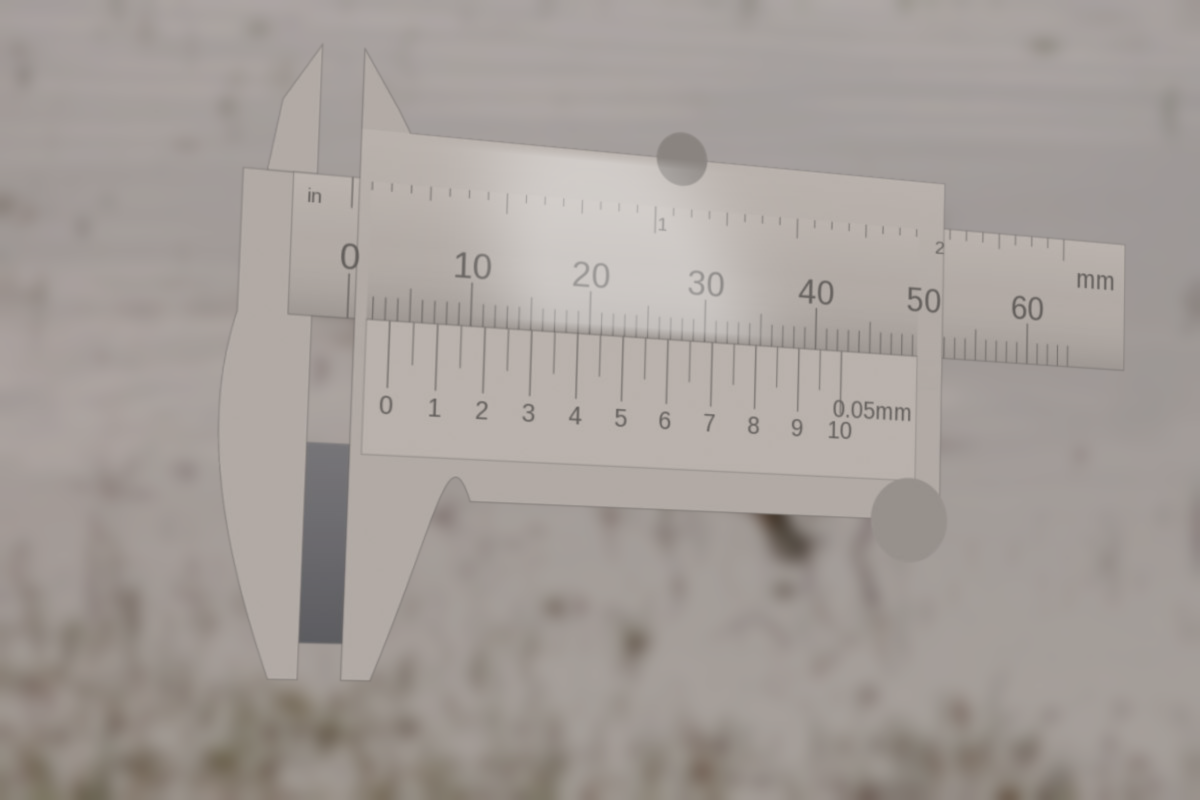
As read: 3.4 (mm)
